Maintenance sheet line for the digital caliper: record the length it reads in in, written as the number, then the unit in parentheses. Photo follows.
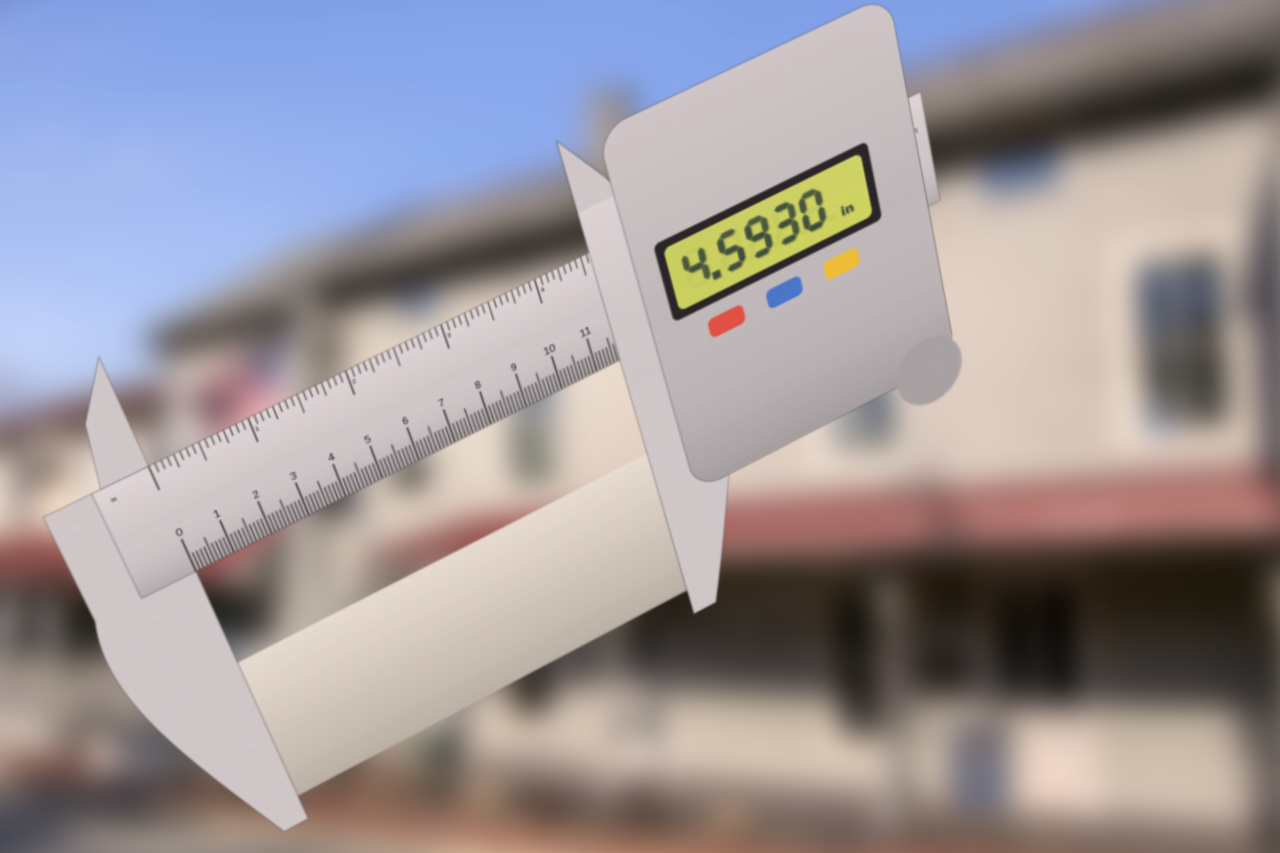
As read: 4.5930 (in)
